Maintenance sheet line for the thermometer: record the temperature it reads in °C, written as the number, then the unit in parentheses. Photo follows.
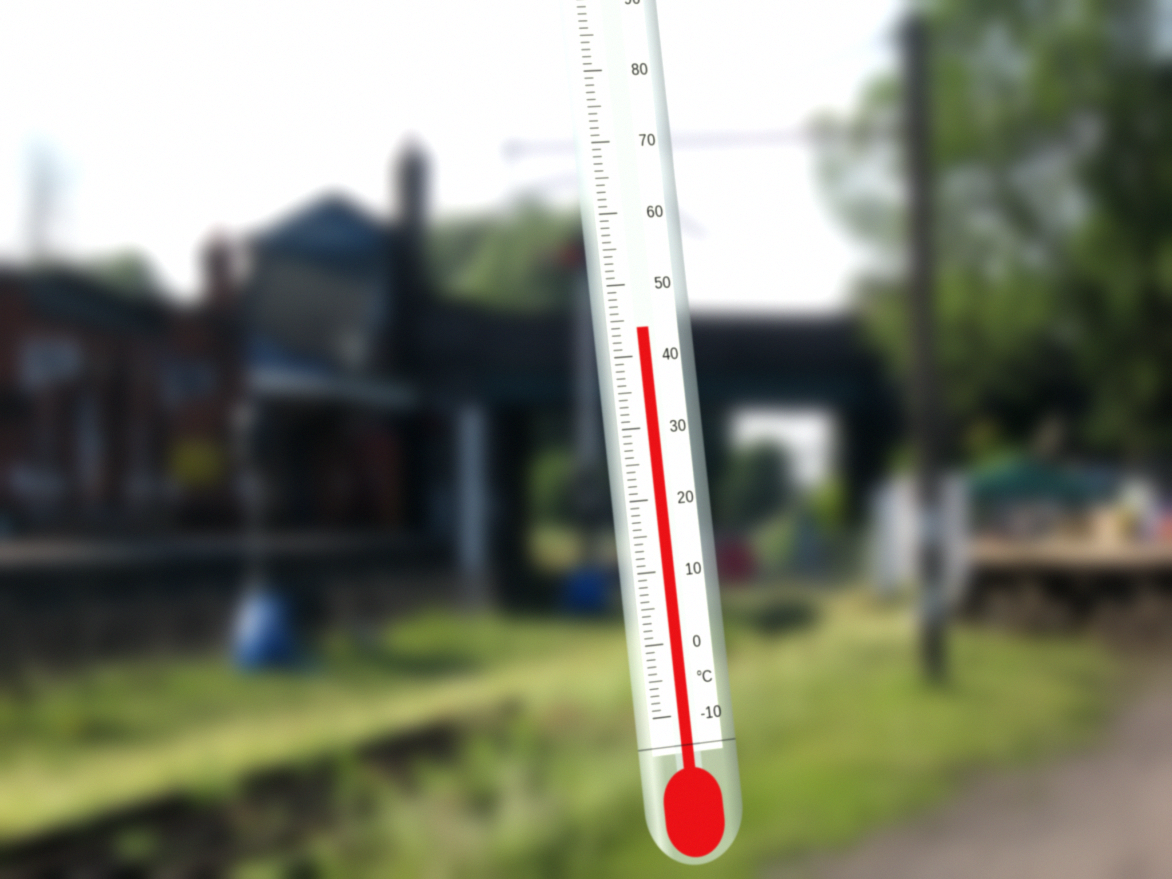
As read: 44 (°C)
